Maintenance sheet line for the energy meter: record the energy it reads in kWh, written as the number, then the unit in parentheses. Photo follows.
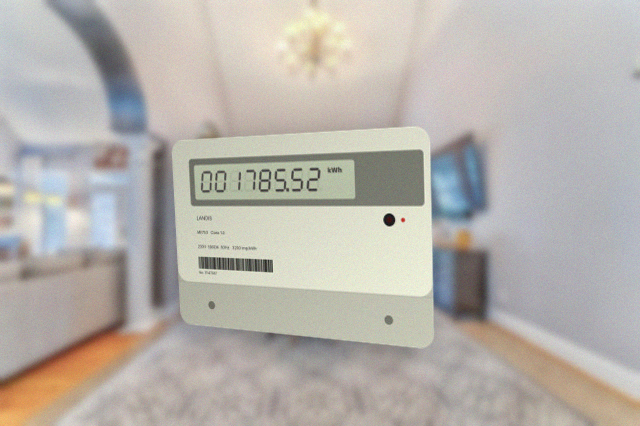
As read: 1785.52 (kWh)
